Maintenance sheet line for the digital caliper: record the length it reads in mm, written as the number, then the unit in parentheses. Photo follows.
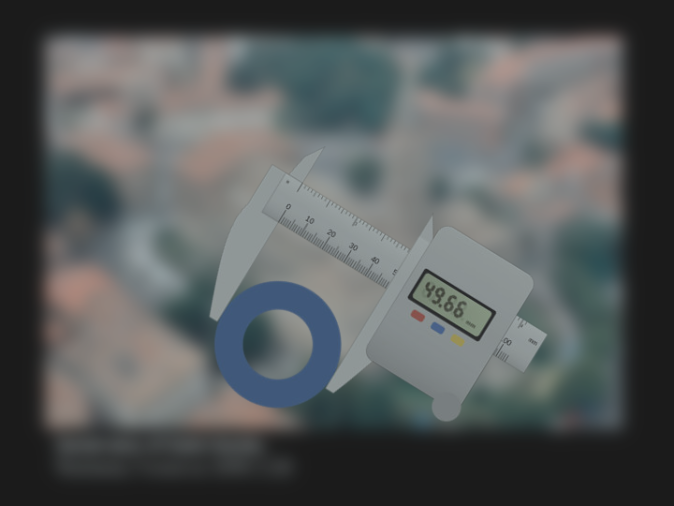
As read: 49.66 (mm)
